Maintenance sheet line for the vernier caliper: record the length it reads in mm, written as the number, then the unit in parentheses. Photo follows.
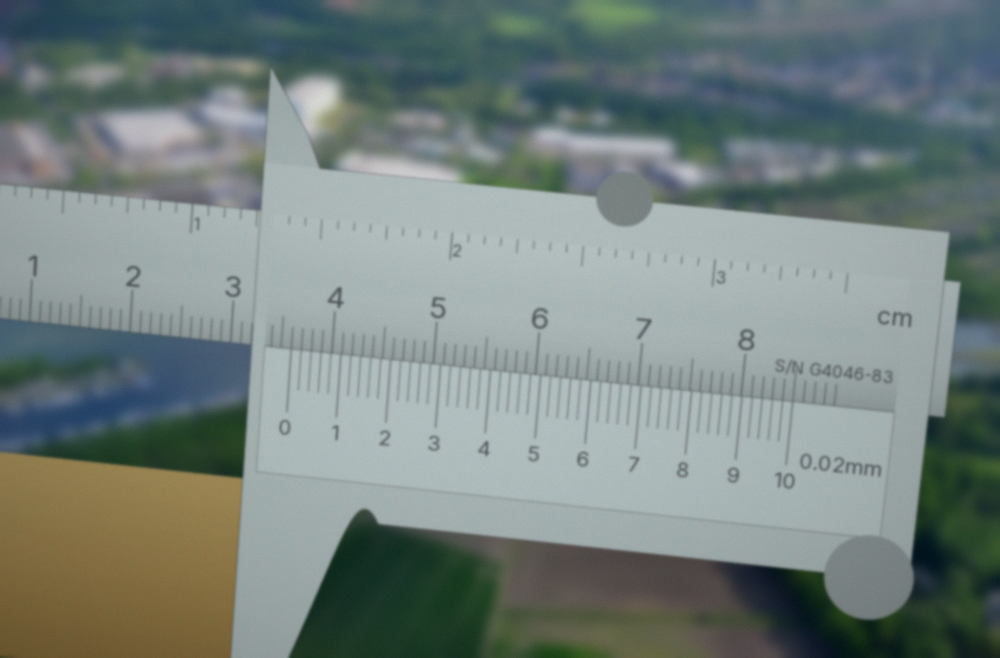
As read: 36.0 (mm)
